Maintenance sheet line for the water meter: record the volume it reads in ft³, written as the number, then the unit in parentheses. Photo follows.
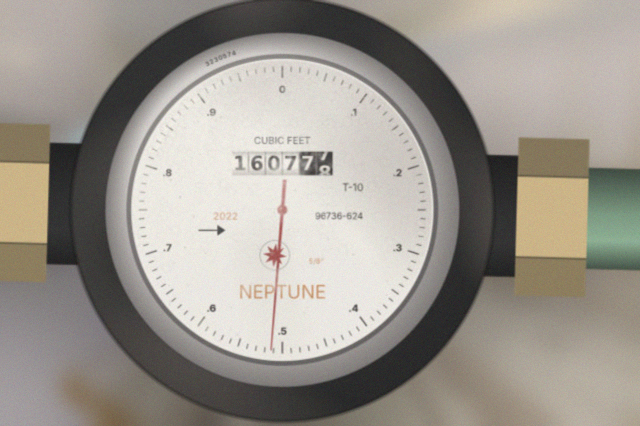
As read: 160777.51 (ft³)
